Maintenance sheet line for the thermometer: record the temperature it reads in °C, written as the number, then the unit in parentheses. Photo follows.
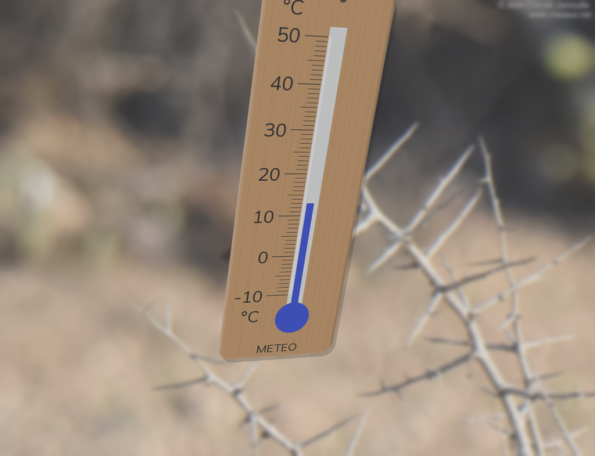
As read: 13 (°C)
